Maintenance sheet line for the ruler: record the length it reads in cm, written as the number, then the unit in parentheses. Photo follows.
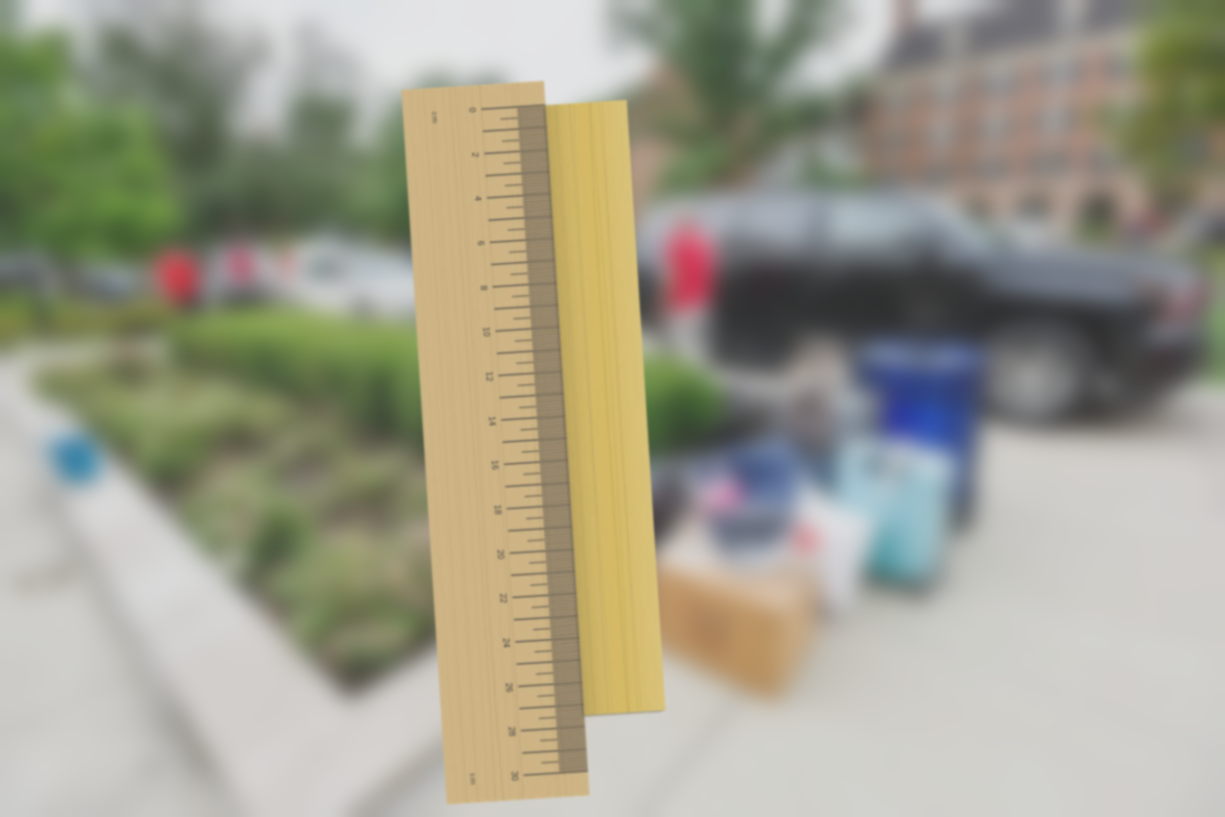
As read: 27.5 (cm)
